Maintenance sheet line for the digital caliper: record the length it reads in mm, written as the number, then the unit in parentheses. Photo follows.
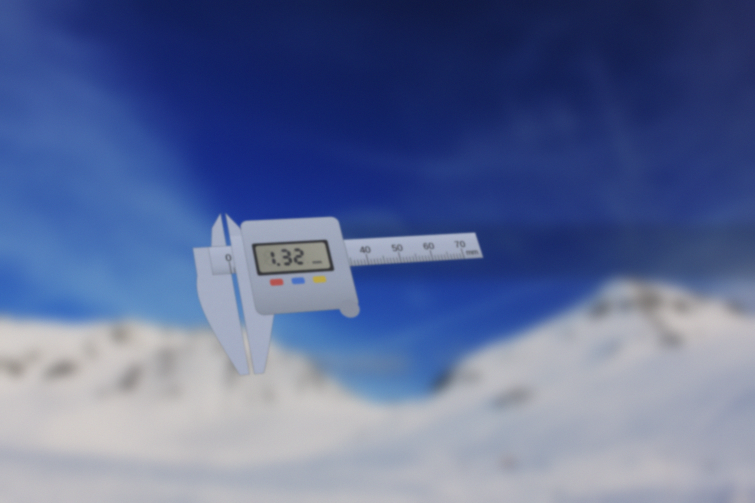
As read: 1.32 (mm)
